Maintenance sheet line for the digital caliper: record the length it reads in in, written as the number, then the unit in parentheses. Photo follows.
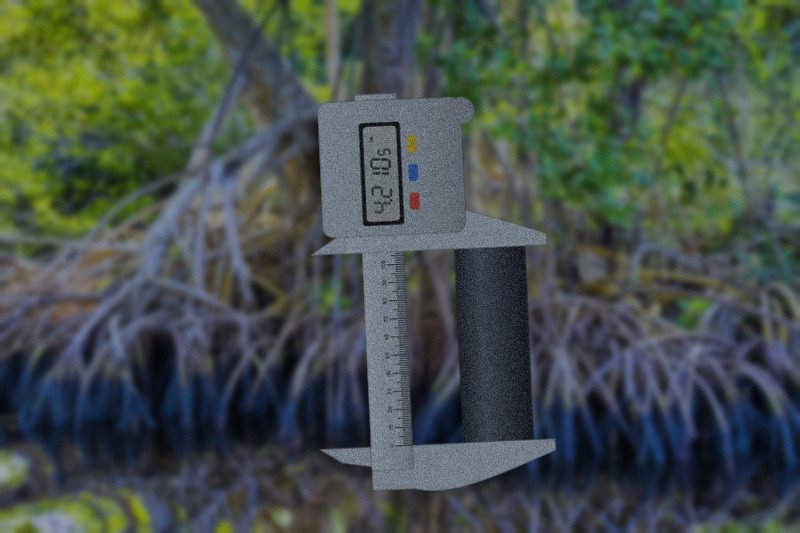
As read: 4.2105 (in)
